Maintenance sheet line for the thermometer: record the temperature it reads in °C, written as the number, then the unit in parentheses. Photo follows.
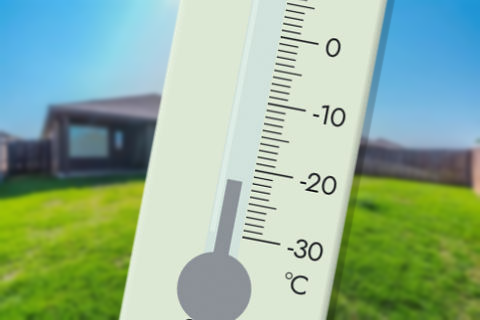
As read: -22 (°C)
